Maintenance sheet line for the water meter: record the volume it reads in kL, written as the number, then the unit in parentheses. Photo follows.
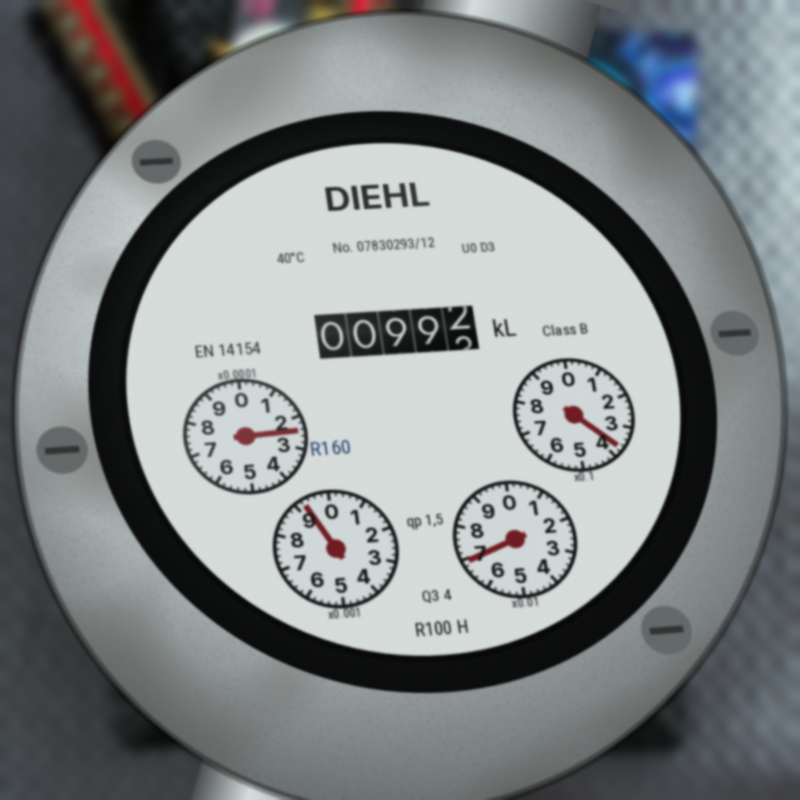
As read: 992.3692 (kL)
